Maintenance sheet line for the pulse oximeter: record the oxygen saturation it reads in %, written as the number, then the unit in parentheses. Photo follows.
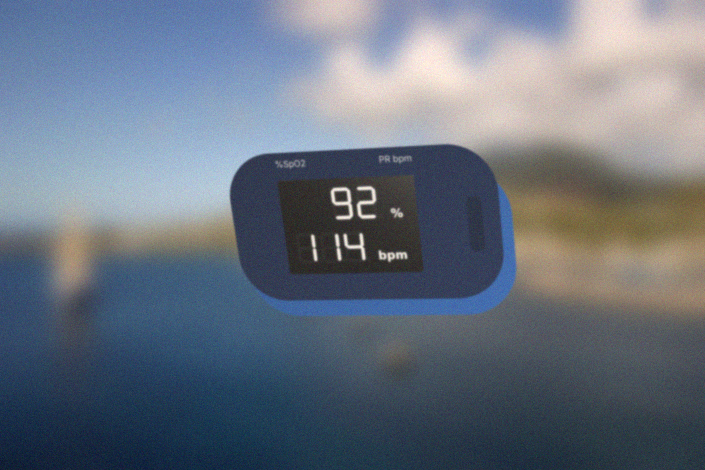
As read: 92 (%)
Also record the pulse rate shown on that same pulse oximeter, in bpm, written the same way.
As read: 114 (bpm)
